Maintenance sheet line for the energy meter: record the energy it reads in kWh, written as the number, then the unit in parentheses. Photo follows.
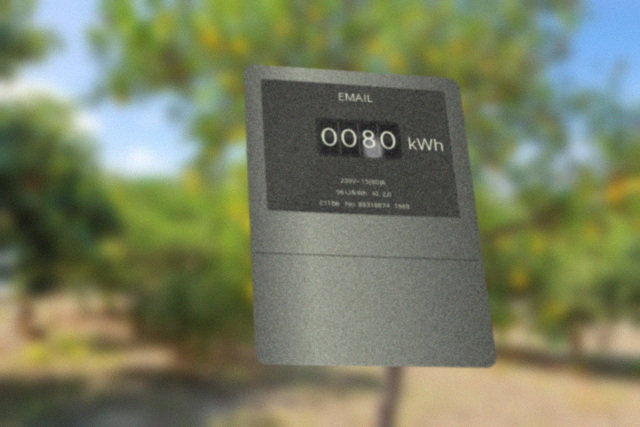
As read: 80 (kWh)
